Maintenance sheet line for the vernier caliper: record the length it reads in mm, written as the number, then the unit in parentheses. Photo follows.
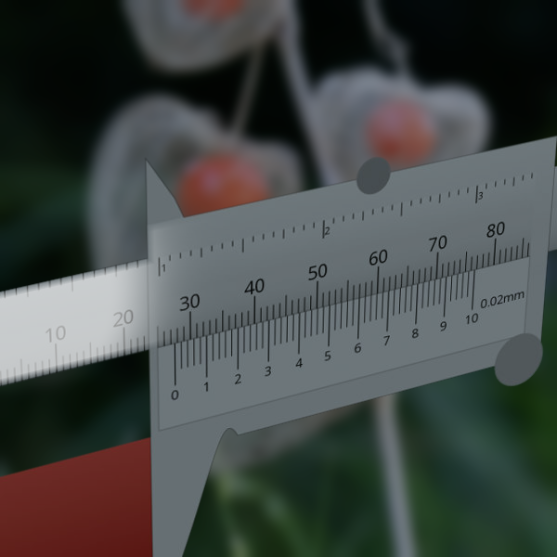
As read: 27.6 (mm)
